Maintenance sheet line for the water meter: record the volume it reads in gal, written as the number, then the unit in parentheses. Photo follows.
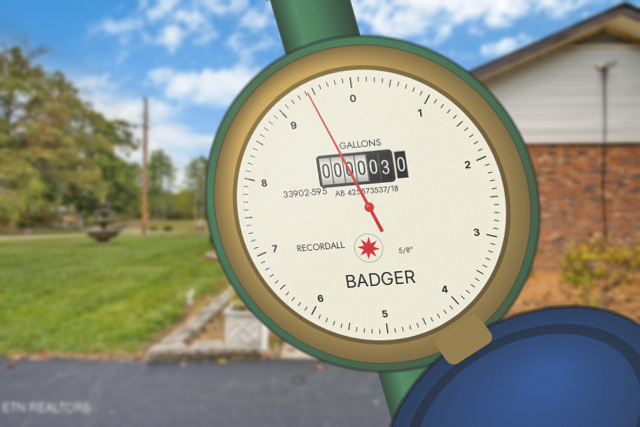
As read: 29.4 (gal)
